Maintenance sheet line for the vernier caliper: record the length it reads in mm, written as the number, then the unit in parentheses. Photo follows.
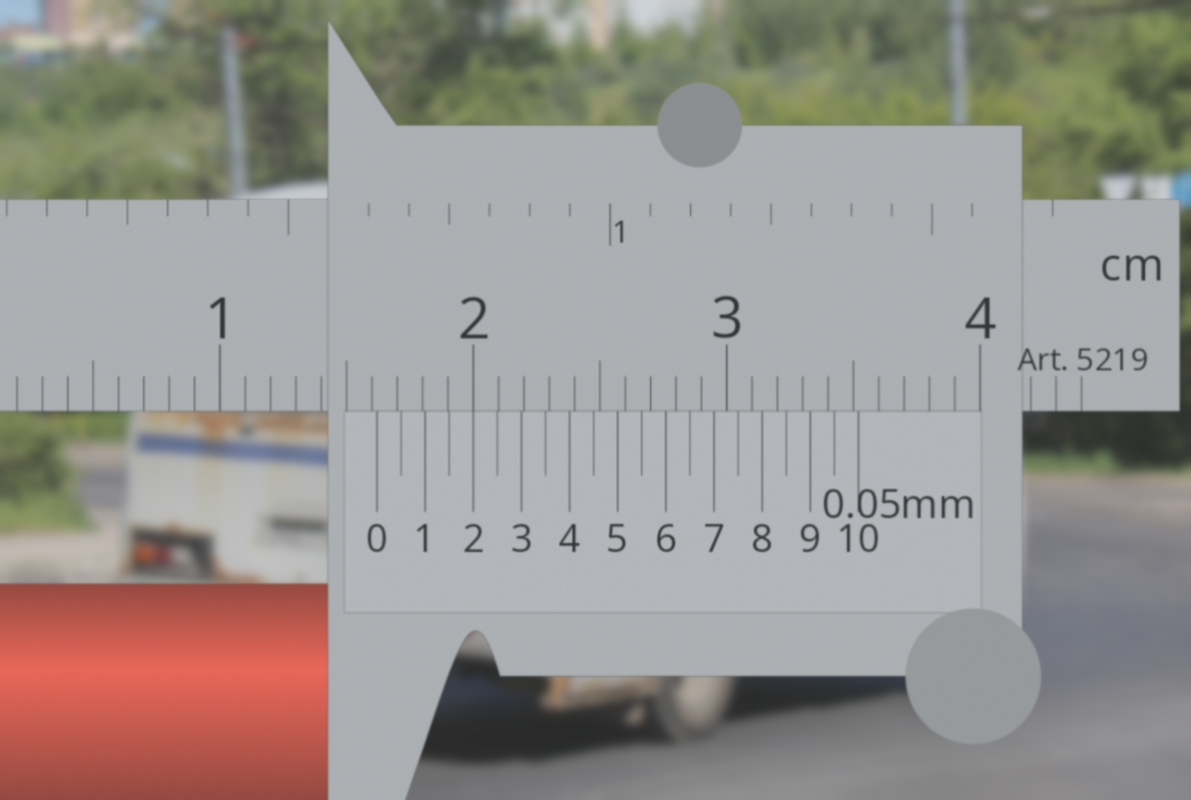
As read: 16.2 (mm)
